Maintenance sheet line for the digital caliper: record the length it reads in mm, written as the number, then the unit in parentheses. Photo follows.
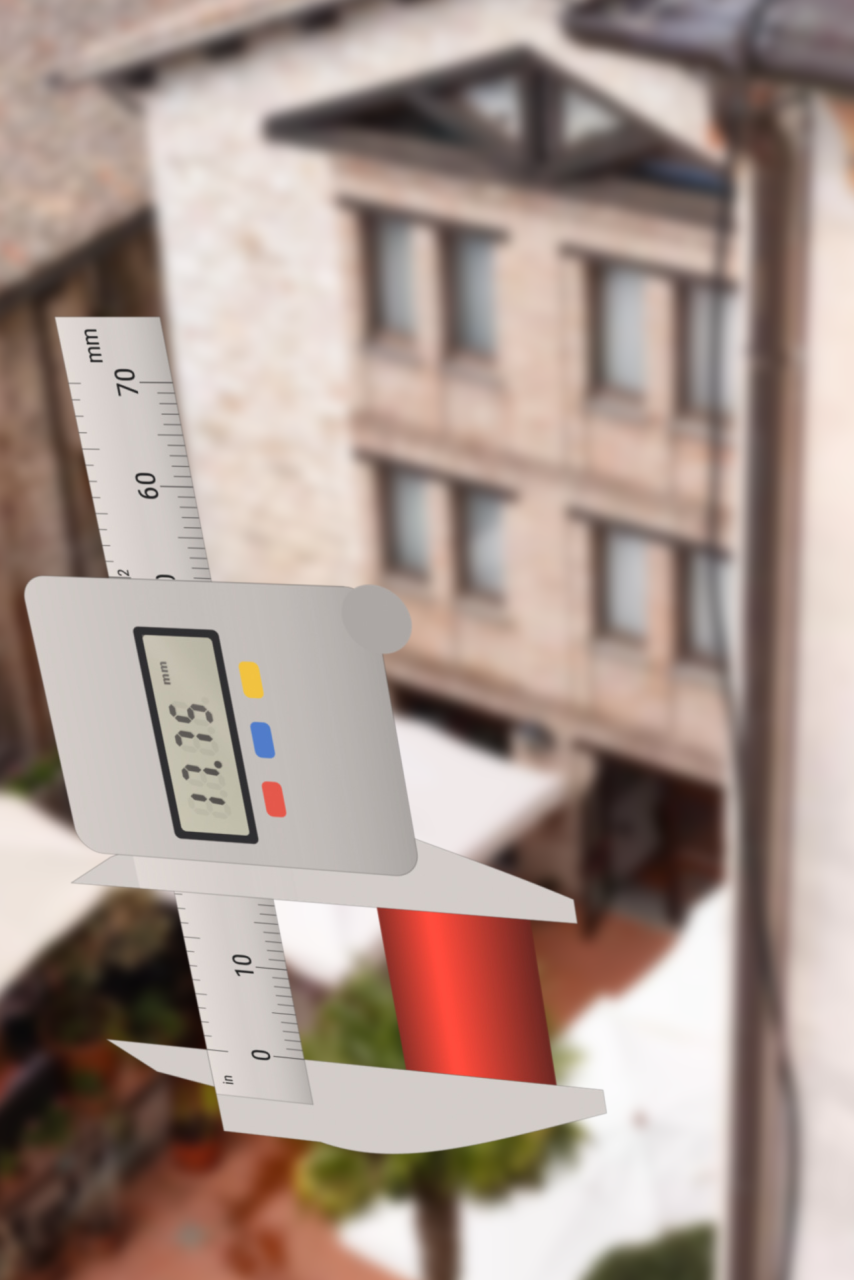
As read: 17.75 (mm)
